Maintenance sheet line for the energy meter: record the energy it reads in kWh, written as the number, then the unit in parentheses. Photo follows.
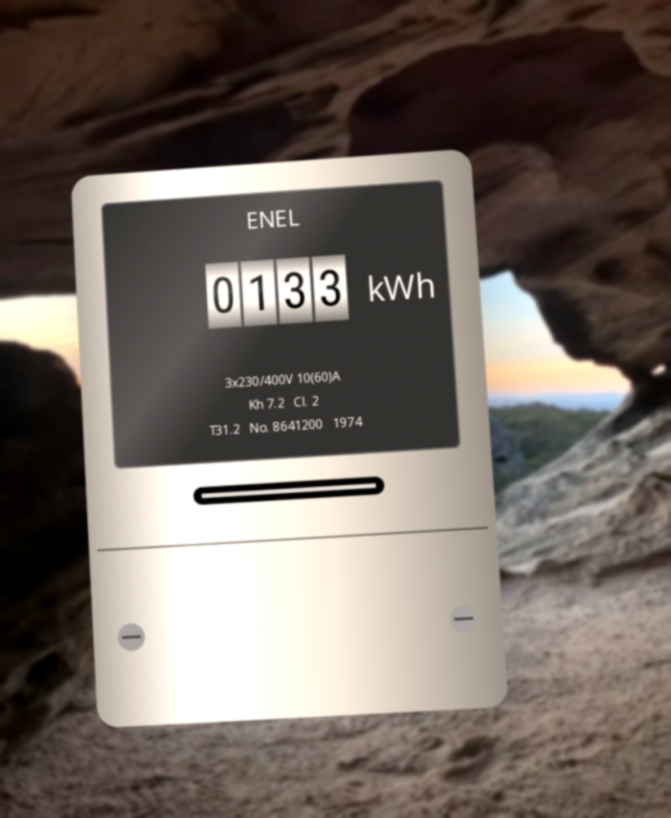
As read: 133 (kWh)
